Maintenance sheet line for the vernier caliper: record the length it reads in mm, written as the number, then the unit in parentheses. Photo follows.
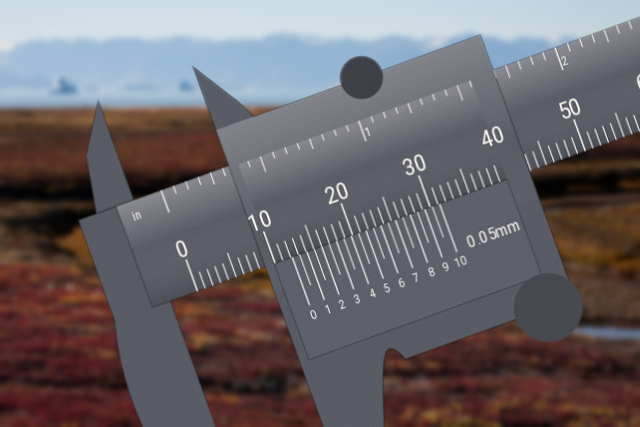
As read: 12.2 (mm)
